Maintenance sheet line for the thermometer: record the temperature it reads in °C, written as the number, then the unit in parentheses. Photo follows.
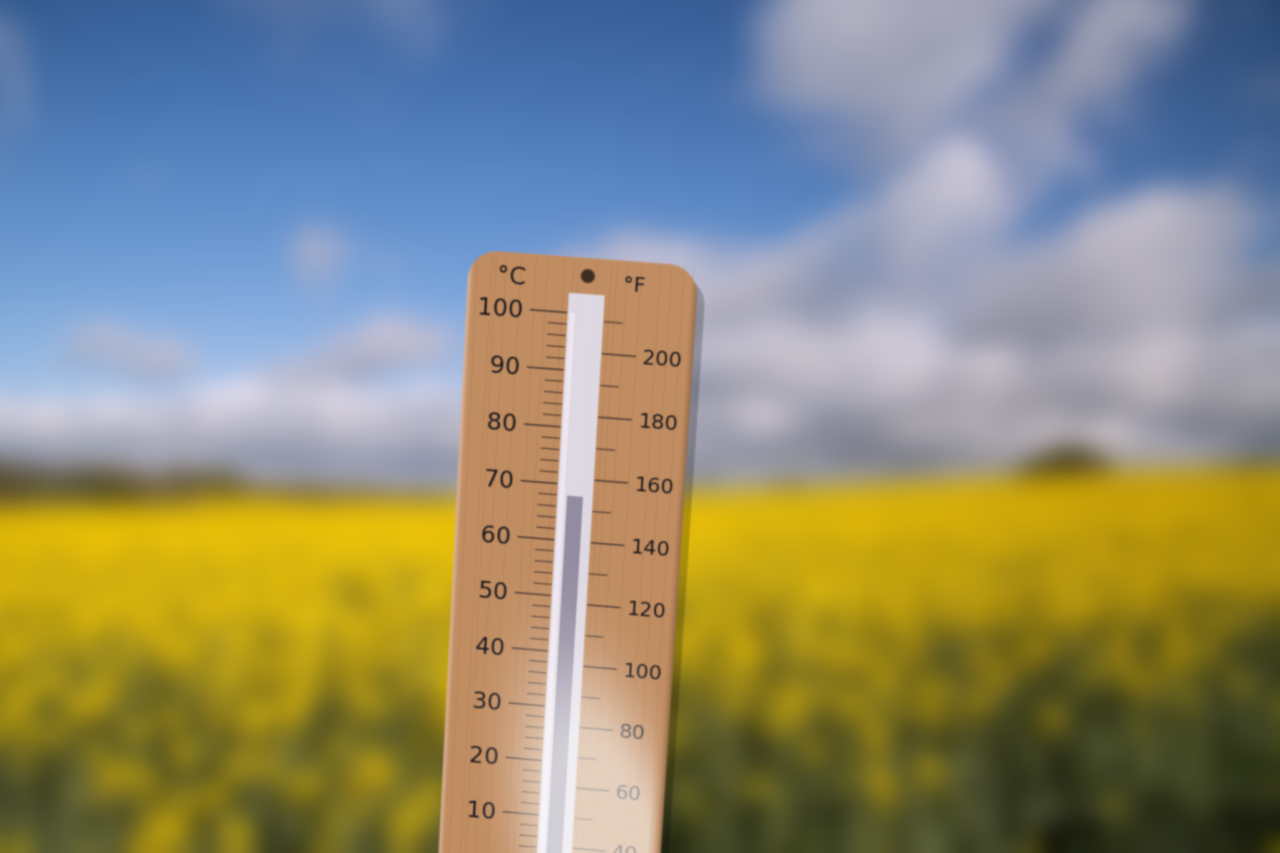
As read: 68 (°C)
